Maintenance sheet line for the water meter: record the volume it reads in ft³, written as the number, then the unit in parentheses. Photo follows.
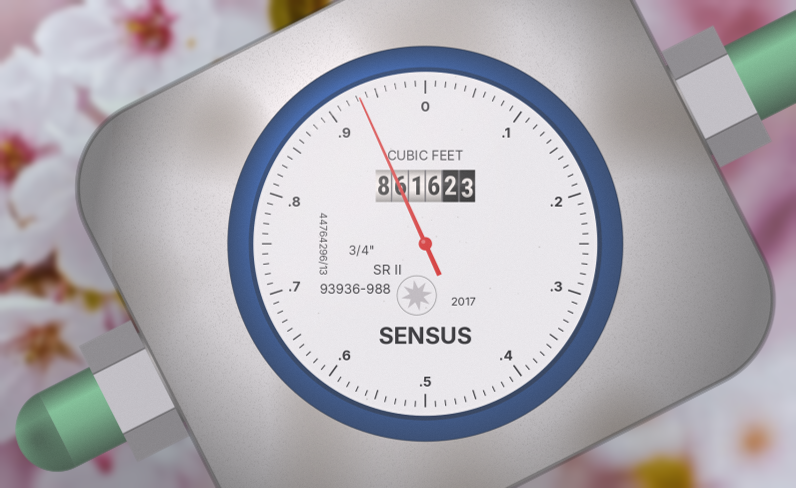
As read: 861622.93 (ft³)
